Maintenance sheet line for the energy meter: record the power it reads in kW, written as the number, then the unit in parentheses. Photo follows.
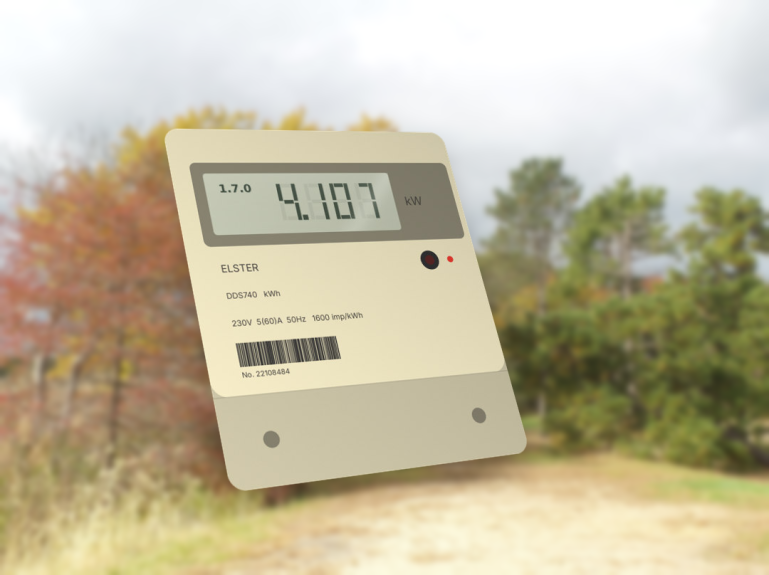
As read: 4.107 (kW)
